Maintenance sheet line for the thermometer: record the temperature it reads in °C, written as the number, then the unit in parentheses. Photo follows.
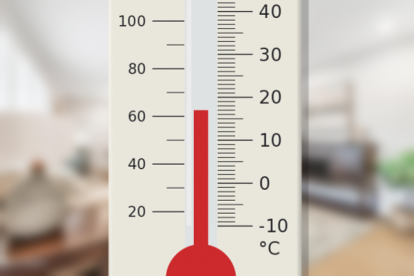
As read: 17 (°C)
